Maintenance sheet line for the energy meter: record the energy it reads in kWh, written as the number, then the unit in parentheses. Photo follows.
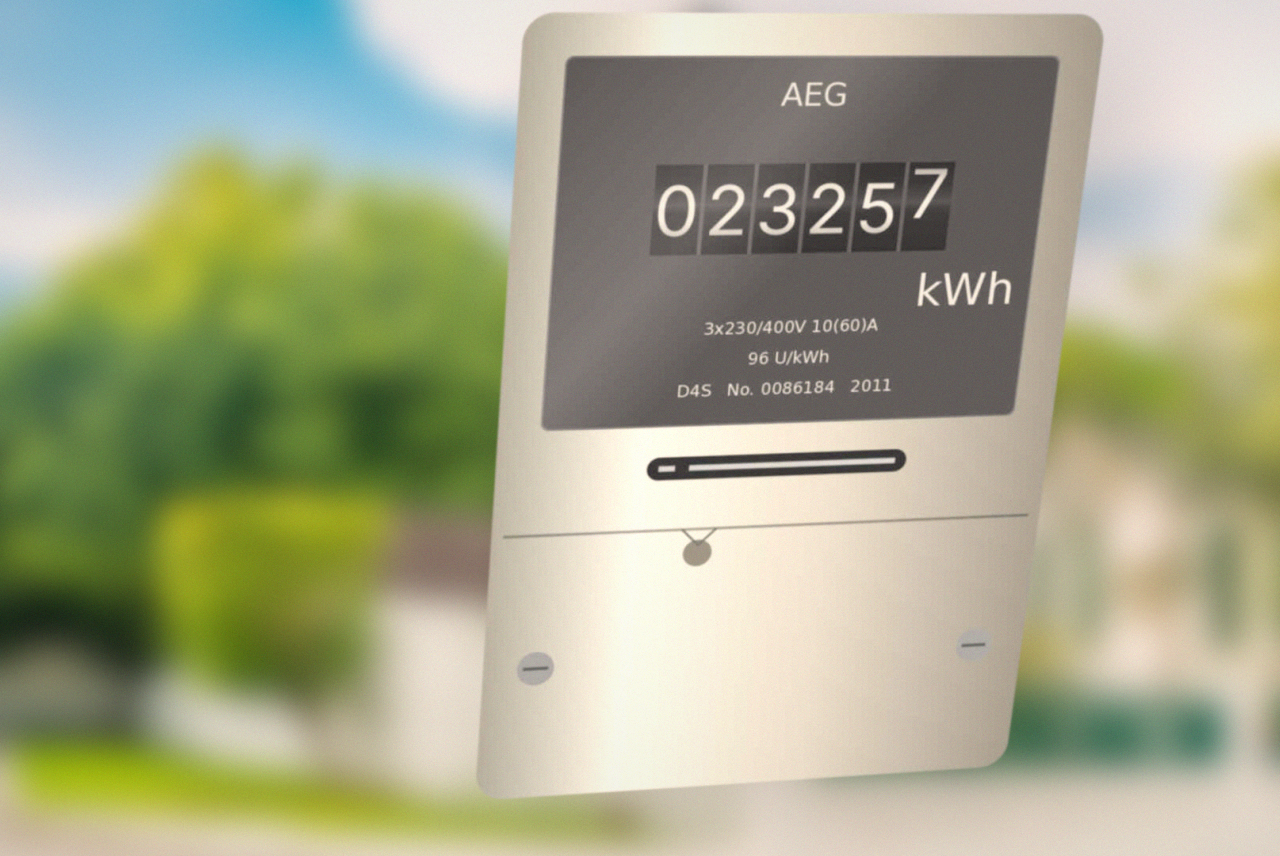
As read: 23257 (kWh)
